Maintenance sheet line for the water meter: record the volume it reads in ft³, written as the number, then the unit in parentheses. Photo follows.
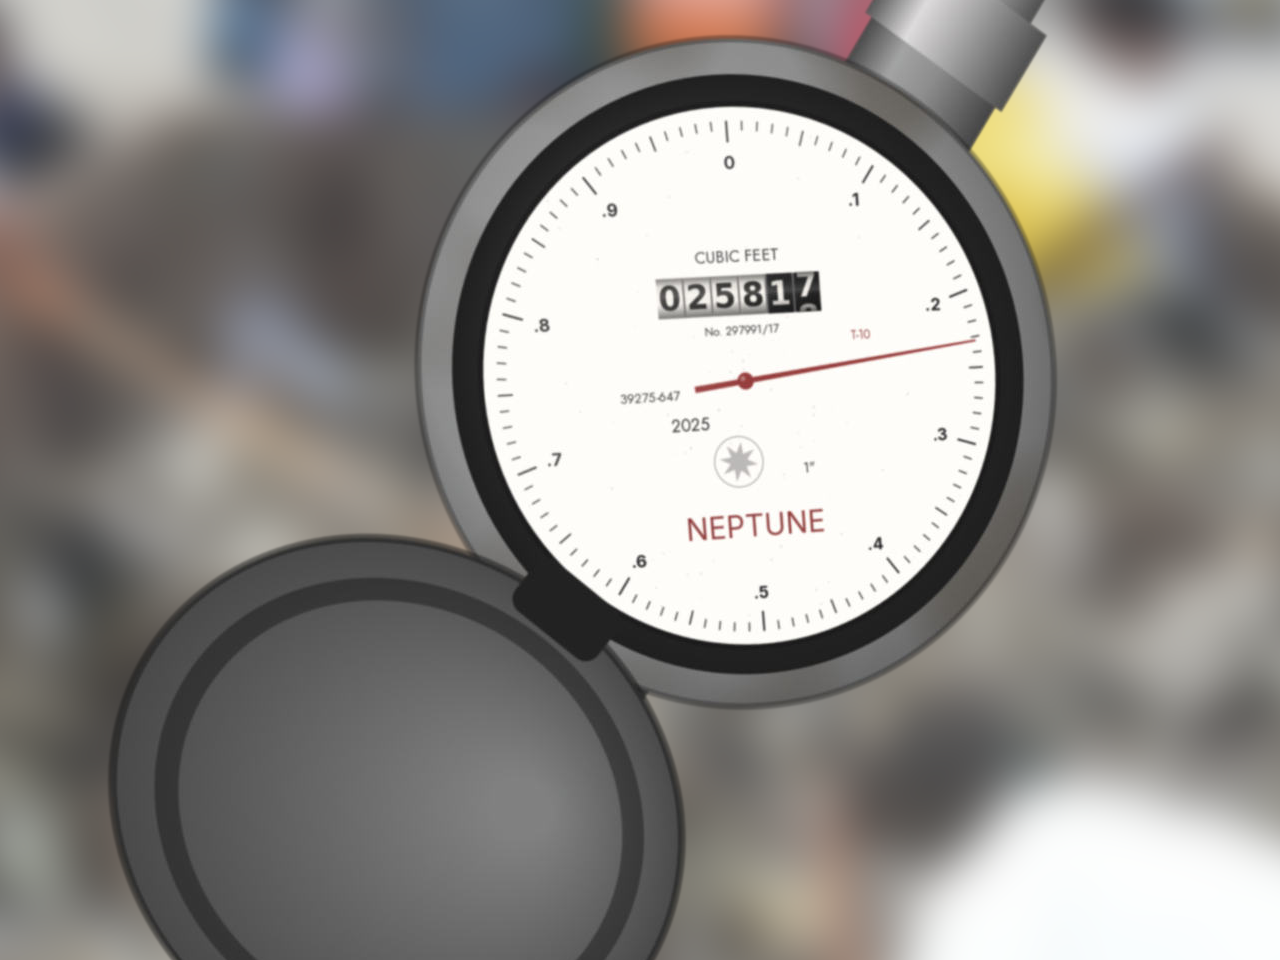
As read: 25817.23 (ft³)
